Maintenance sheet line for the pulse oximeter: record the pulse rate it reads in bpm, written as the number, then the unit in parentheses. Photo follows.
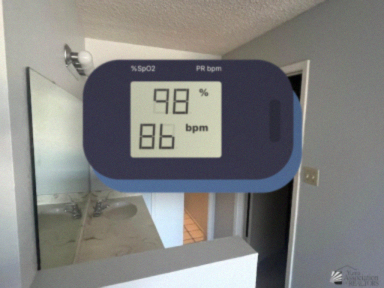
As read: 86 (bpm)
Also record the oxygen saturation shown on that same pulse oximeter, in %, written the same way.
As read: 98 (%)
